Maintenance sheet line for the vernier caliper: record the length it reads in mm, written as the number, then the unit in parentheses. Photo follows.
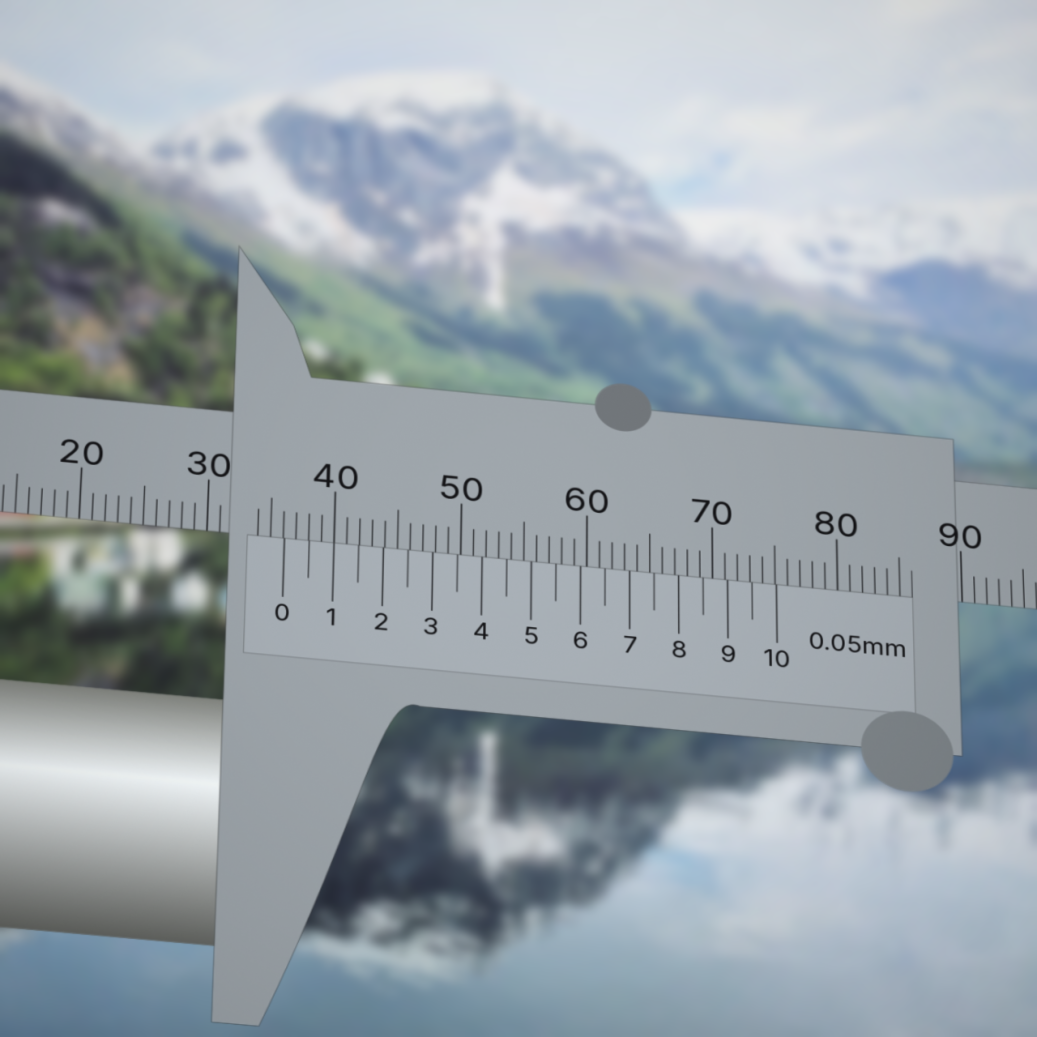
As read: 36.1 (mm)
